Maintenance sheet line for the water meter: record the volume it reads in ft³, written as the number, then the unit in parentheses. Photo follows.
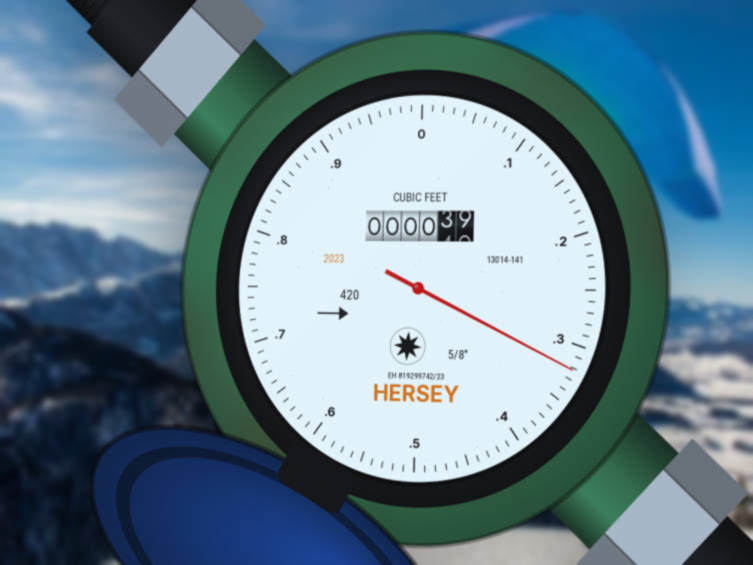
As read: 39.32 (ft³)
